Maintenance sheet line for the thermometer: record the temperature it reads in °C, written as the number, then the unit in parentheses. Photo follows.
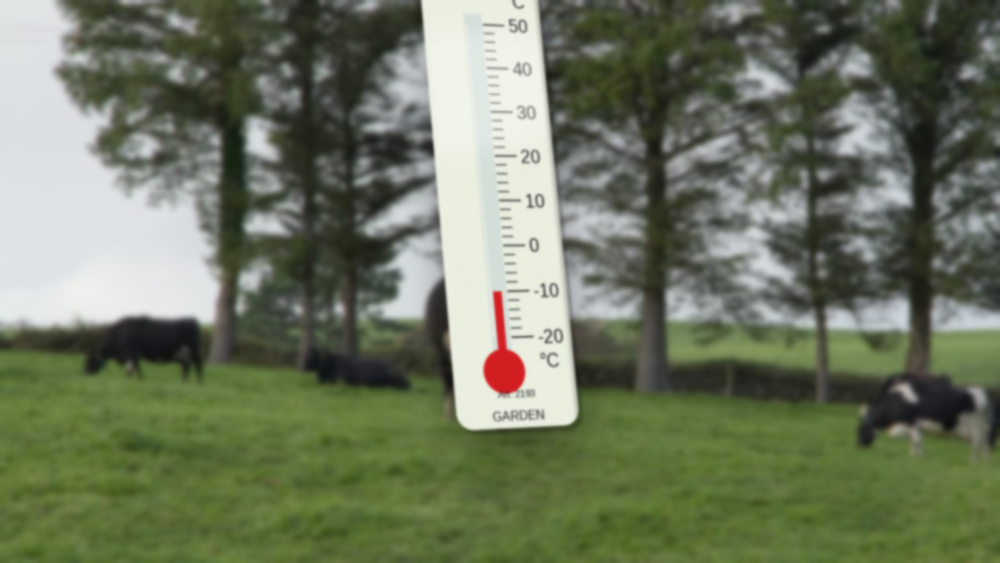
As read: -10 (°C)
